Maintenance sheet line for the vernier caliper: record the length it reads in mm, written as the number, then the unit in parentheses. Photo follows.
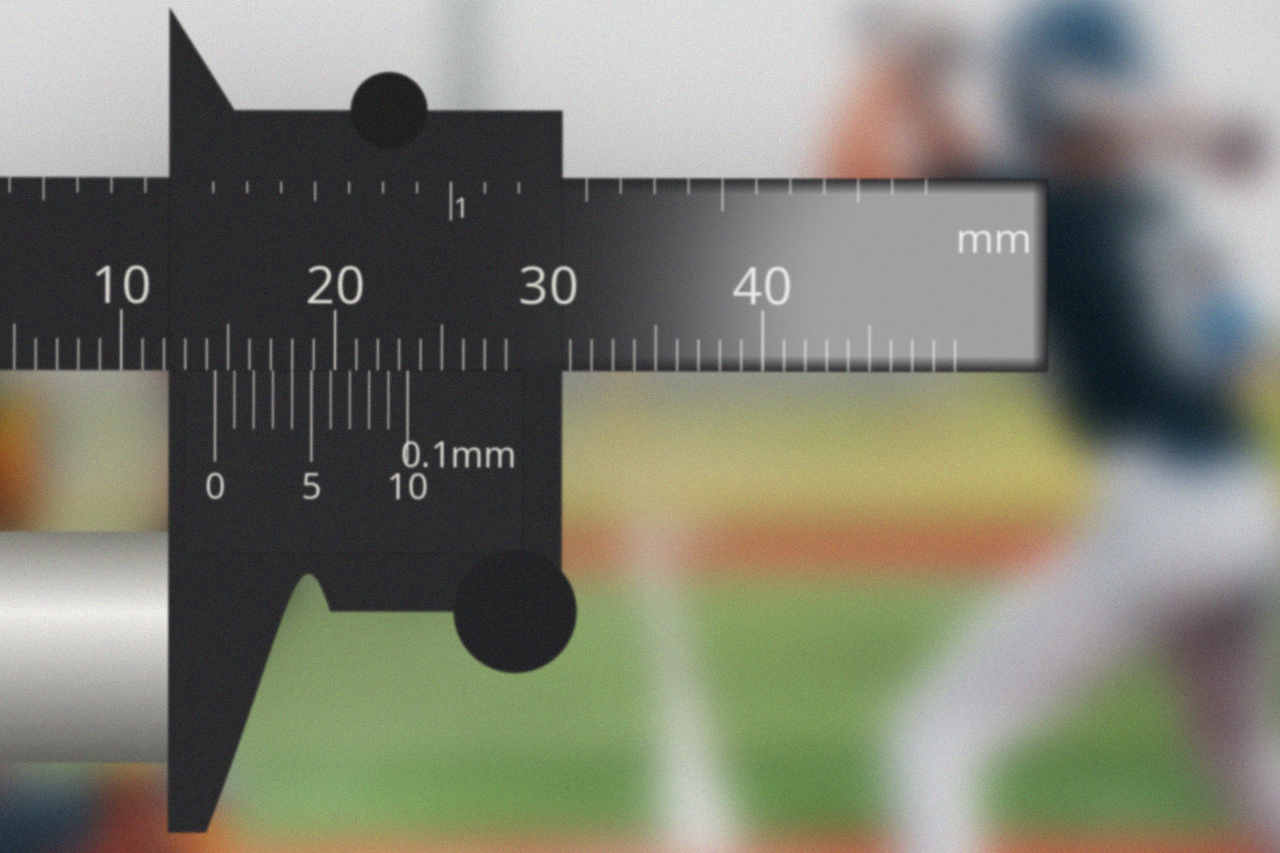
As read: 14.4 (mm)
